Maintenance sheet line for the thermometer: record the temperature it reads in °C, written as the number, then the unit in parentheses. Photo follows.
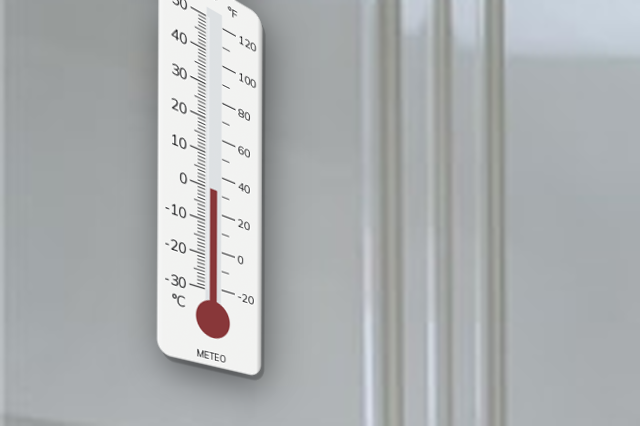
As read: 0 (°C)
